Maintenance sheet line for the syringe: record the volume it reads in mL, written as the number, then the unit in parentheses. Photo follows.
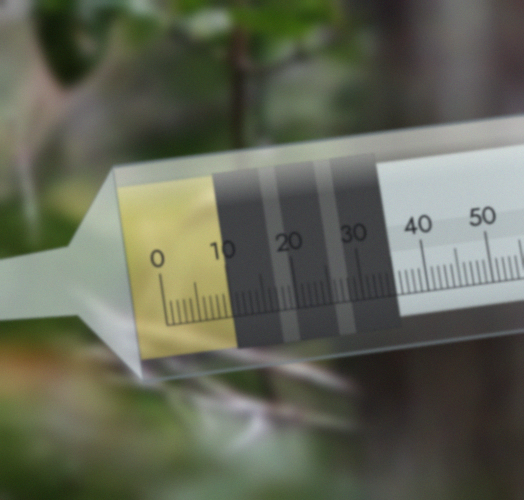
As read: 10 (mL)
